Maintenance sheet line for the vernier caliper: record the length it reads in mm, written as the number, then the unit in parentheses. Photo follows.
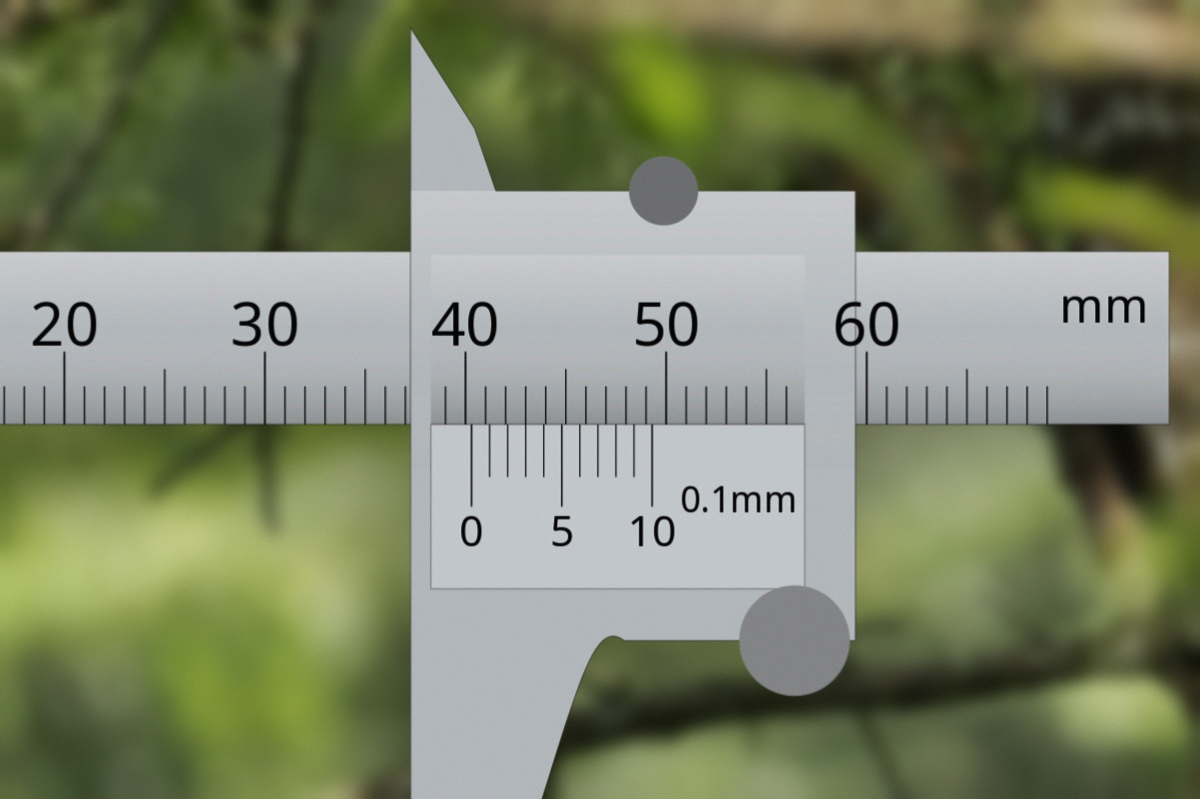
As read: 40.3 (mm)
